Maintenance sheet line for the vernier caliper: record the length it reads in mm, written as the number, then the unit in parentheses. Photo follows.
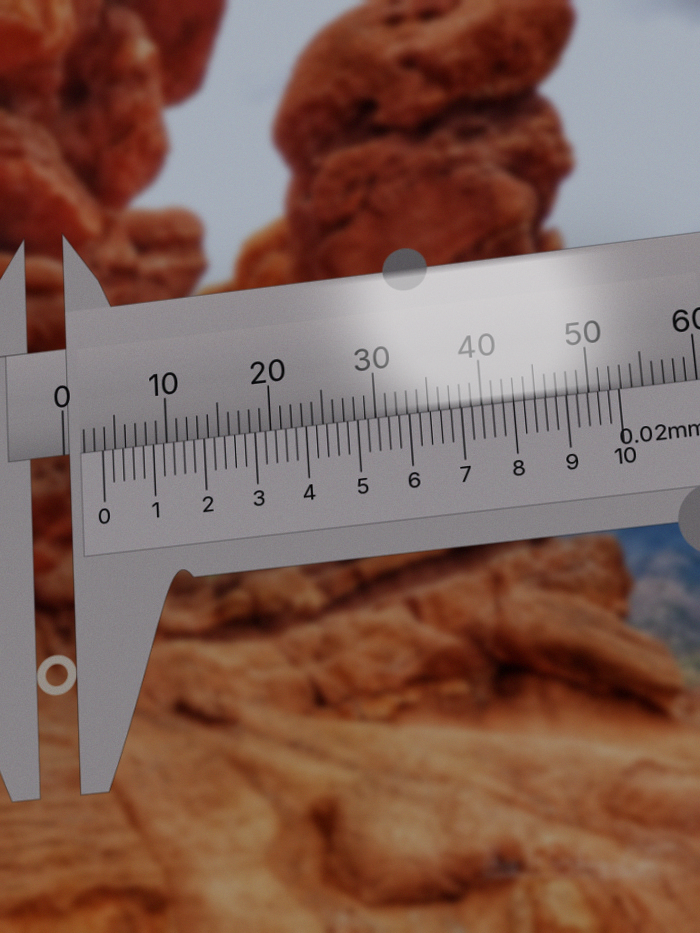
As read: 3.8 (mm)
